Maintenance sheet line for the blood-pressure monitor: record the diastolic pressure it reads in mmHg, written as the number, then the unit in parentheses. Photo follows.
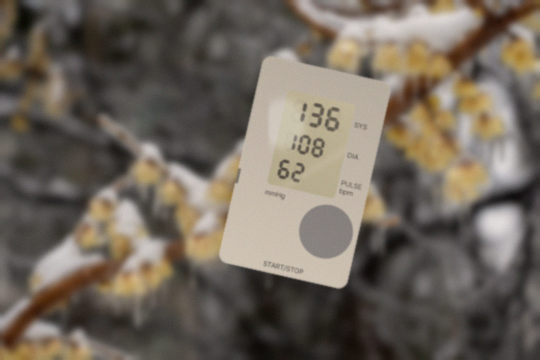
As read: 108 (mmHg)
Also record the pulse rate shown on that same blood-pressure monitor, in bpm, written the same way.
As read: 62 (bpm)
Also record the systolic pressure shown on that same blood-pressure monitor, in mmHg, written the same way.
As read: 136 (mmHg)
